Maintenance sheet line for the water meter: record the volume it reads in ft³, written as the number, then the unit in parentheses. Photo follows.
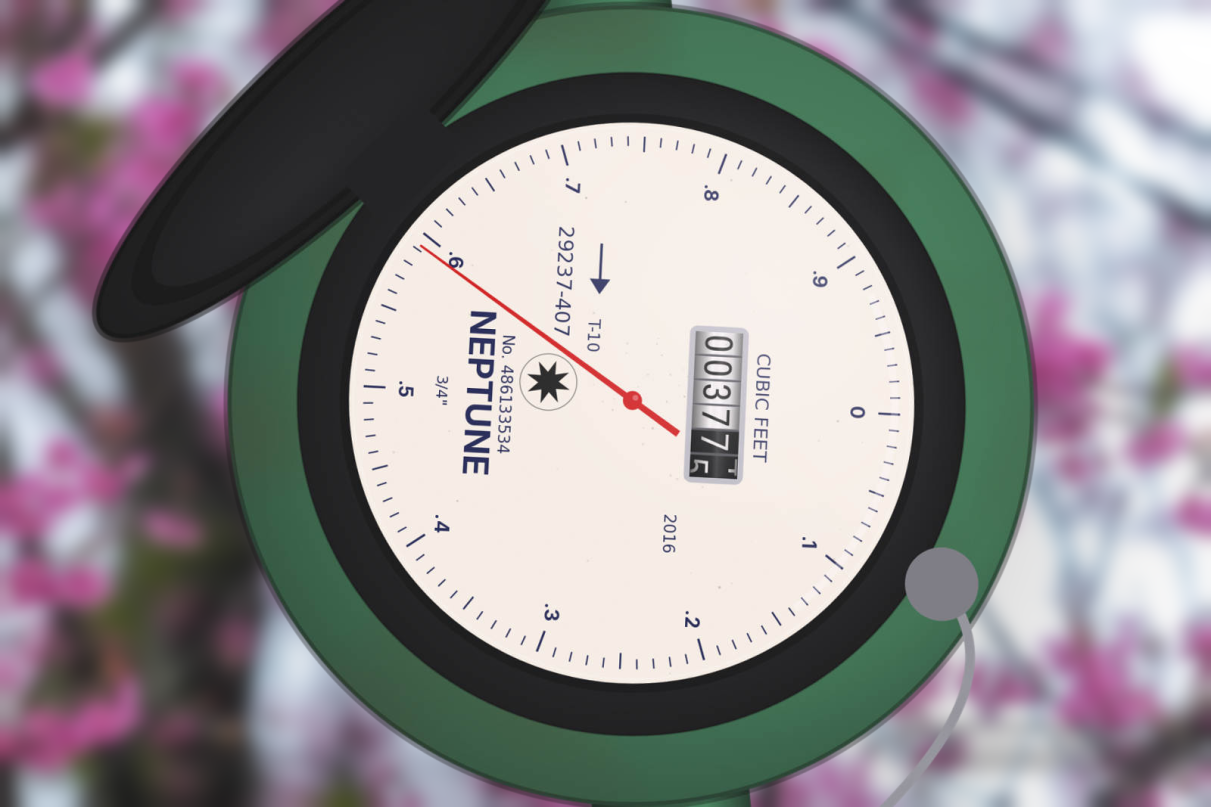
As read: 3774.59 (ft³)
